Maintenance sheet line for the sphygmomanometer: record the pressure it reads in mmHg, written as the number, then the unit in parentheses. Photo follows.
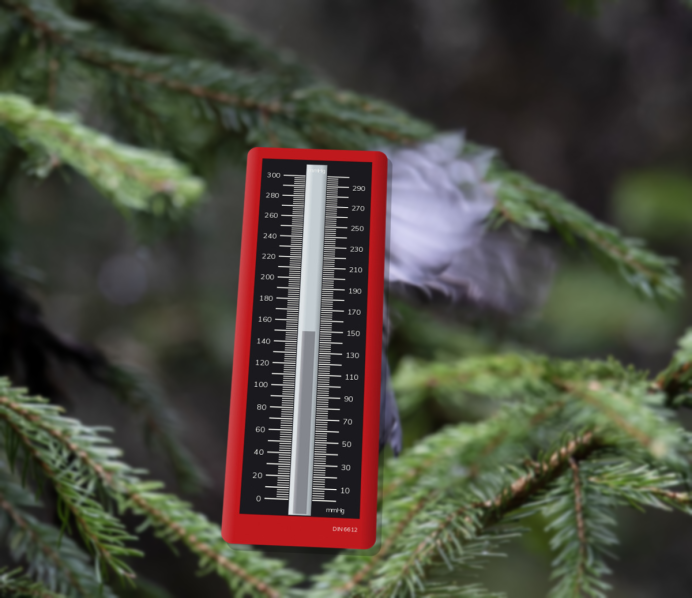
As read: 150 (mmHg)
